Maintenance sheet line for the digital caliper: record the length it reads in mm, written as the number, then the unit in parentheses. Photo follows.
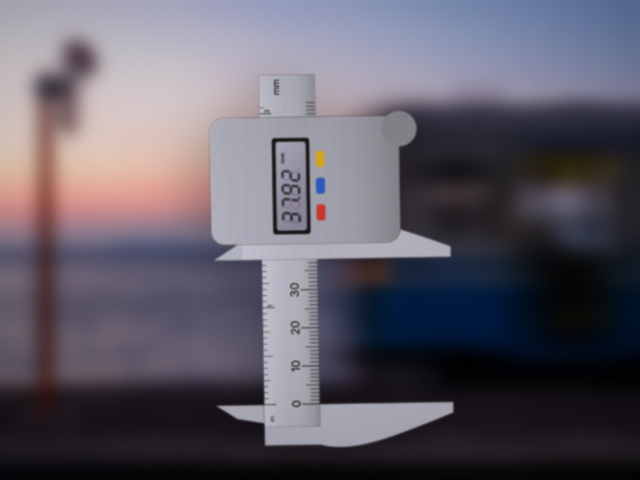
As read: 37.92 (mm)
